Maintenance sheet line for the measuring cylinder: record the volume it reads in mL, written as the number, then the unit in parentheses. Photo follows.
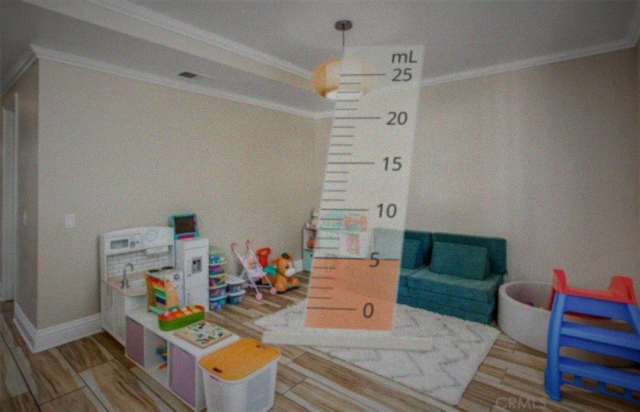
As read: 5 (mL)
